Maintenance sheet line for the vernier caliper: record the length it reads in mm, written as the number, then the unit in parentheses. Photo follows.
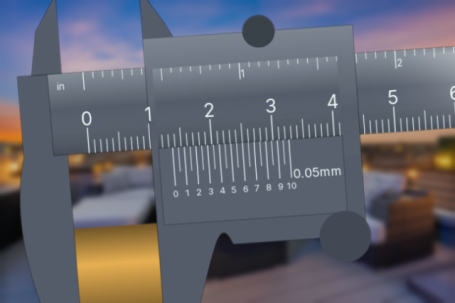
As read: 13.6 (mm)
